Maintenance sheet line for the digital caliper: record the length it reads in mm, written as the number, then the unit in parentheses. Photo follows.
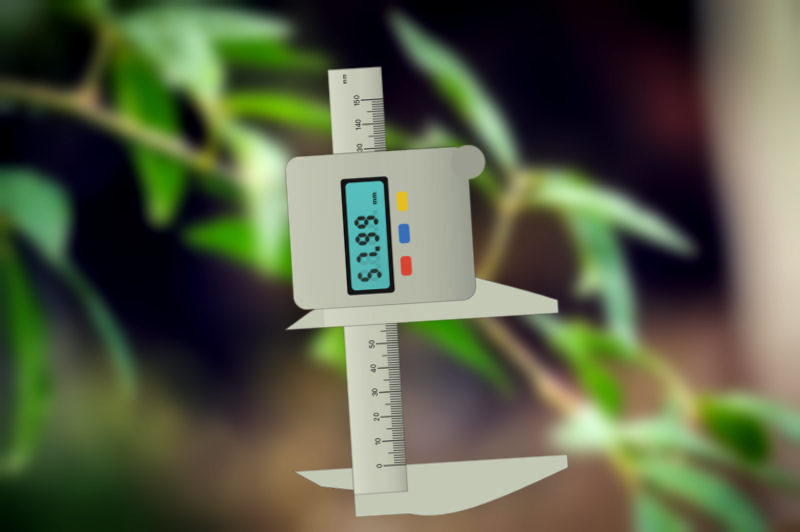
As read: 57.99 (mm)
